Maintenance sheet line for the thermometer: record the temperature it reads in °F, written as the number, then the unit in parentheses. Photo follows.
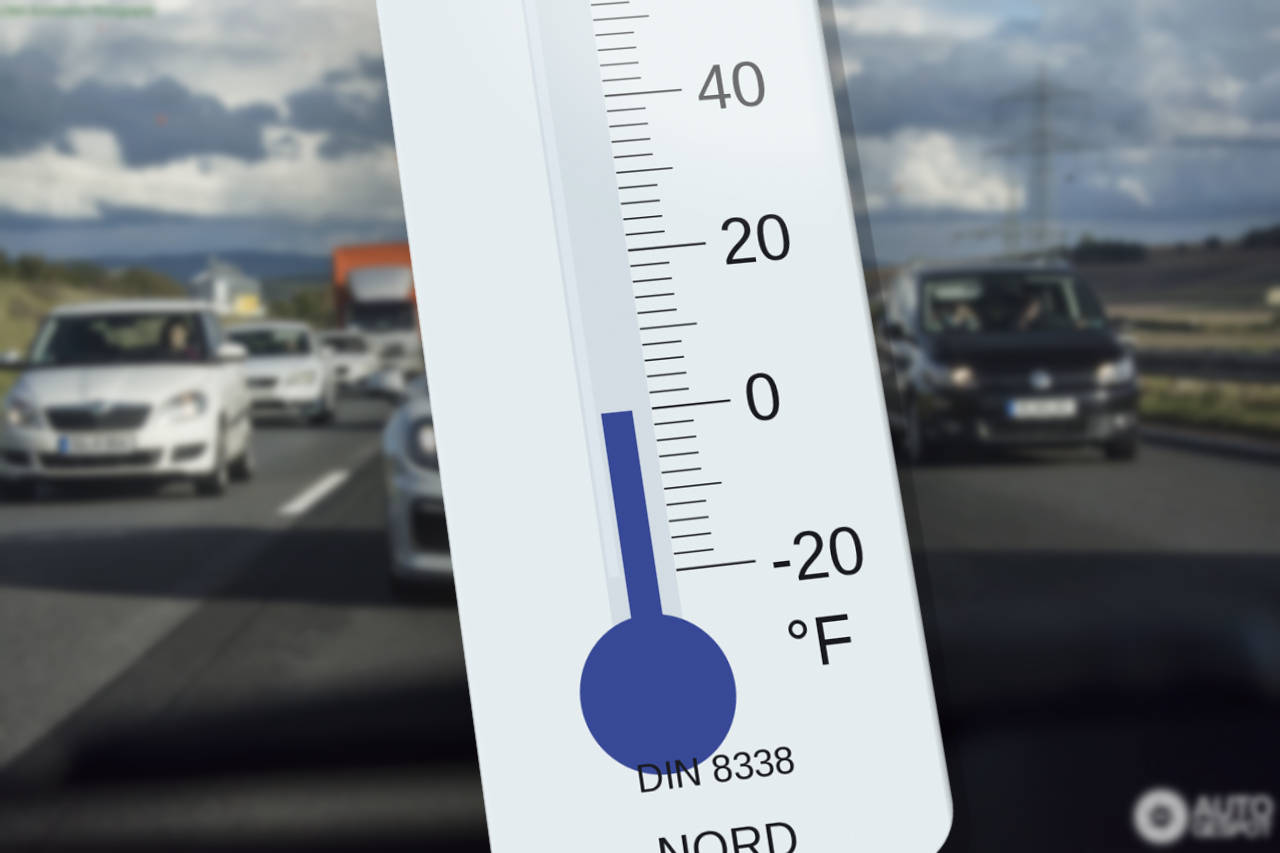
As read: 0 (°F)
